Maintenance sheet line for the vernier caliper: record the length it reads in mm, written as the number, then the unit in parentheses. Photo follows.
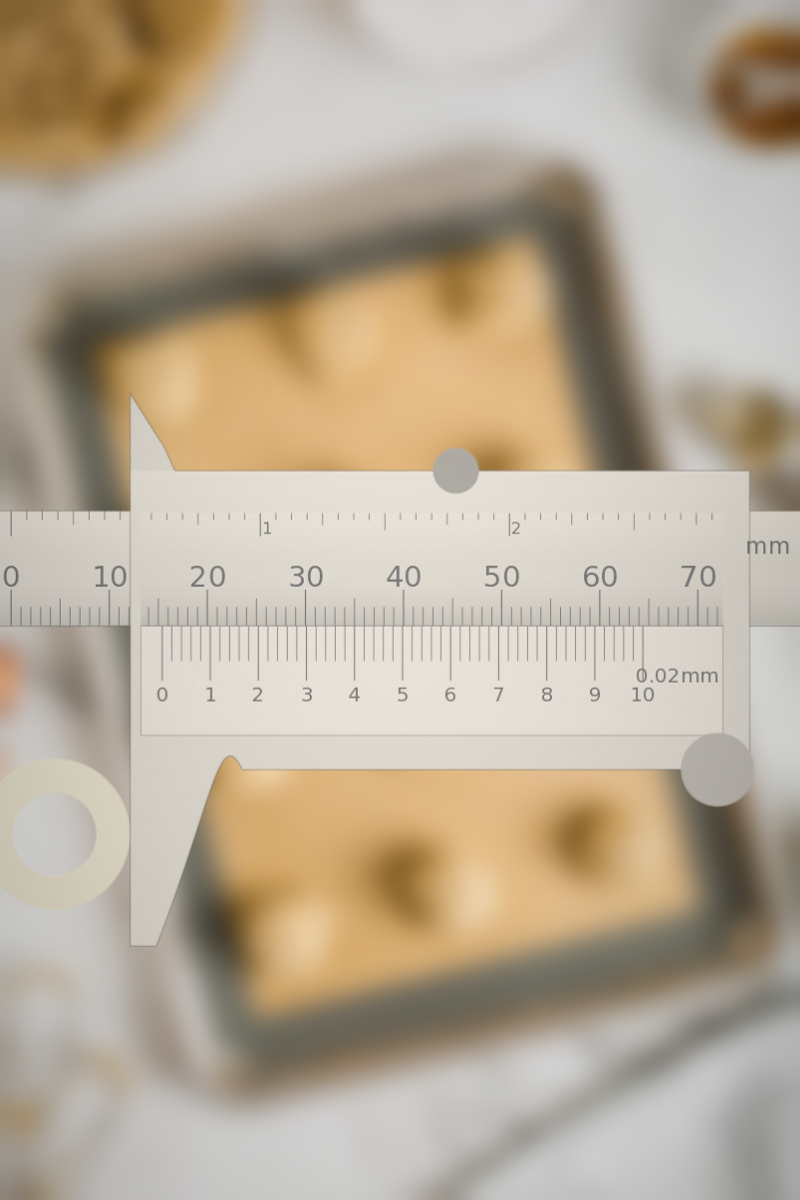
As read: 15.4 (mm)
